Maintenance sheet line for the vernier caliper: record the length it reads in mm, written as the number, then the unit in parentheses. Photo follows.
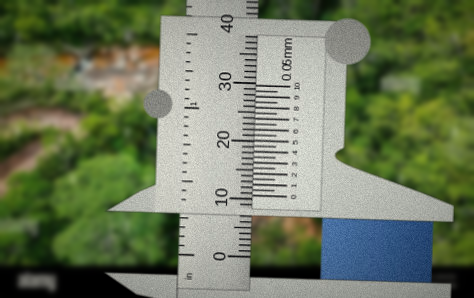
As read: 10.6 (mm)
